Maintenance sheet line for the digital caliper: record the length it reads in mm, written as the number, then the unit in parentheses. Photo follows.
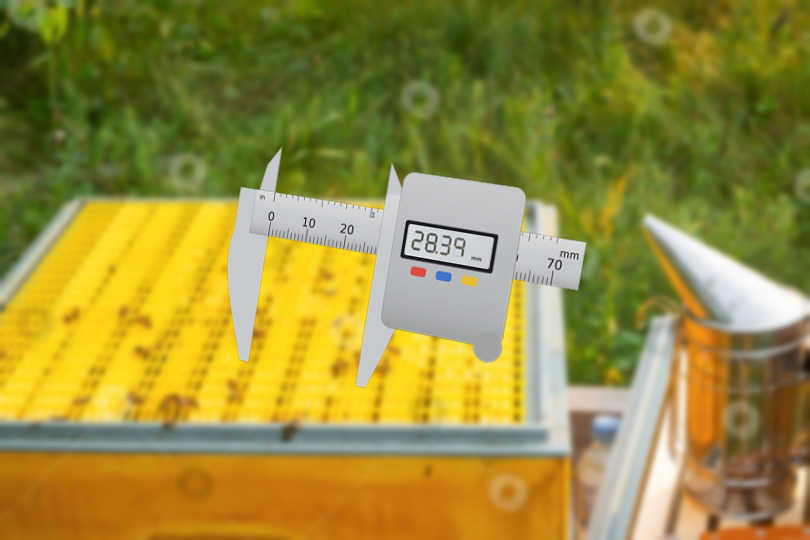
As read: 28.39 (mm)
